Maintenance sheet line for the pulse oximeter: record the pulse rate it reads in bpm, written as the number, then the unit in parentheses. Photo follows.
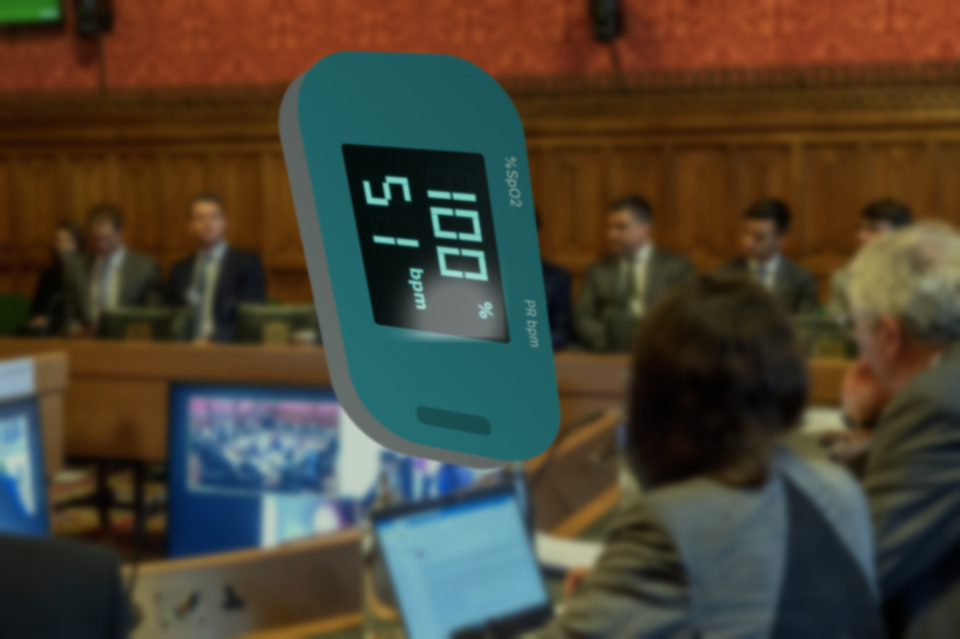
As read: 51 (bpm)
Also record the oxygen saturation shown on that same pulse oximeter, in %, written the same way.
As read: 100 (%)
